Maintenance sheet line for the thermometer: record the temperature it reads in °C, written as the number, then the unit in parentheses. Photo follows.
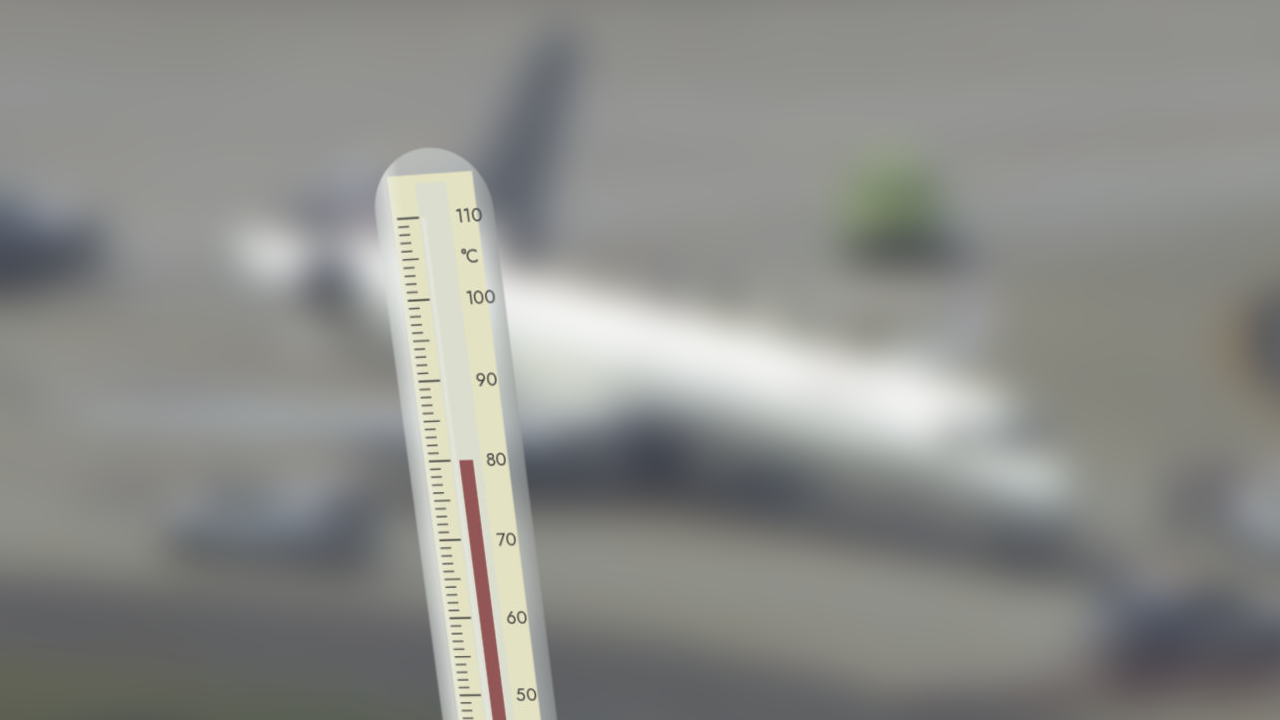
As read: 80 (°C)
